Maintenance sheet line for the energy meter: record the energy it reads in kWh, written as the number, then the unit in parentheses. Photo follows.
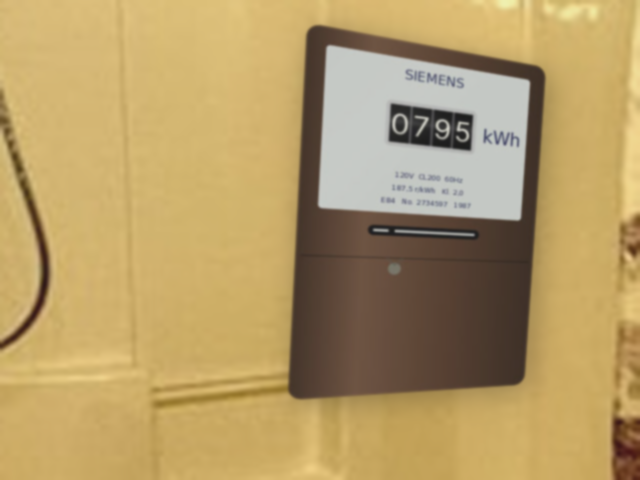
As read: 795 (kWh)
